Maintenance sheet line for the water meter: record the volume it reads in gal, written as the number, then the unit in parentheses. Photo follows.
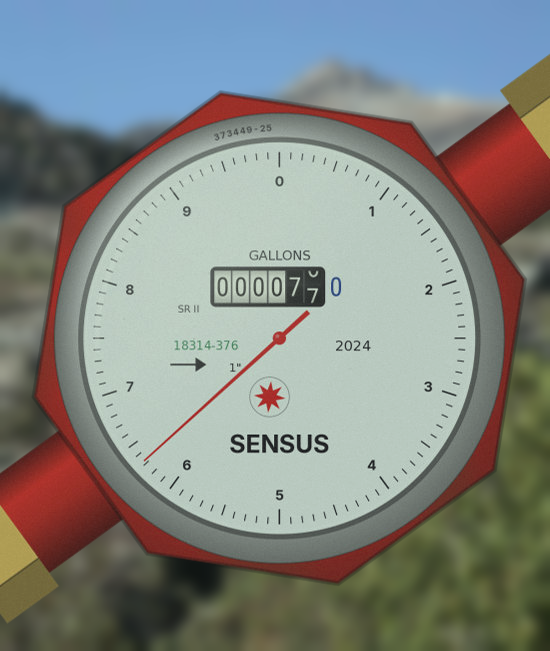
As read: 766.3 (gal)
